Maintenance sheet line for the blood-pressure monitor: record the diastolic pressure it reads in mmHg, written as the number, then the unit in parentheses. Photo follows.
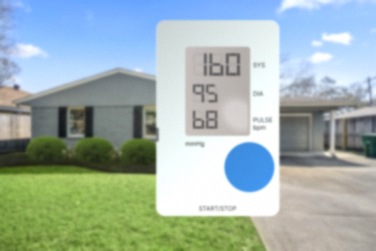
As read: 95 (mmHg)
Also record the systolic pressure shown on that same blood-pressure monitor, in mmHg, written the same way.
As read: 160 (mmHg)
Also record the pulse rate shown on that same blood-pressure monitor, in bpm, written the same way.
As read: 68 (bpm)
